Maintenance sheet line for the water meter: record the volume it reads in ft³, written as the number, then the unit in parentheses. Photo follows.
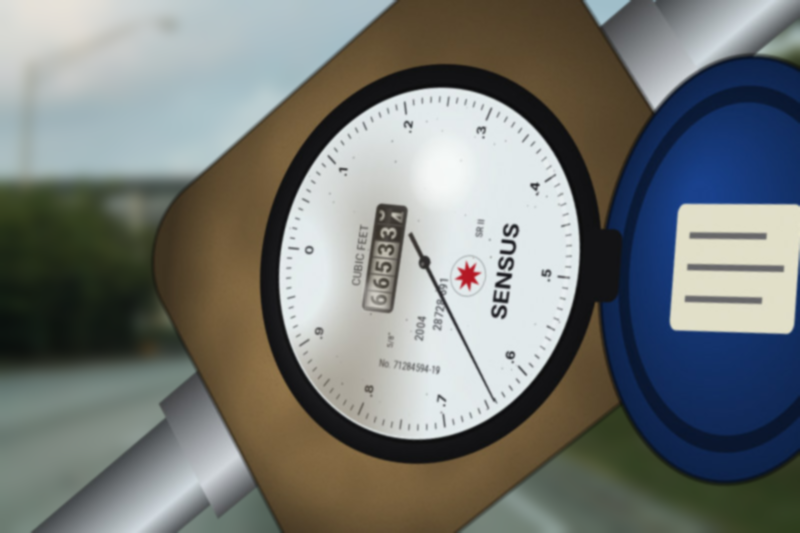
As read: 665333.64 (ft³)
